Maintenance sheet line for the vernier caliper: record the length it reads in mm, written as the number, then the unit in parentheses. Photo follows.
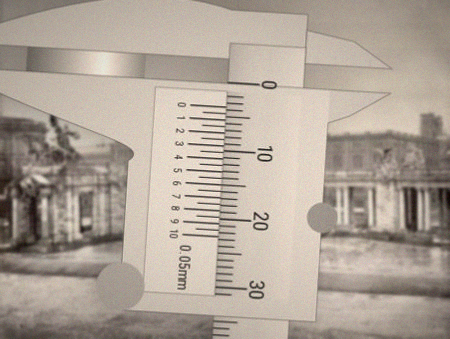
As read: 3.6 (mm)
